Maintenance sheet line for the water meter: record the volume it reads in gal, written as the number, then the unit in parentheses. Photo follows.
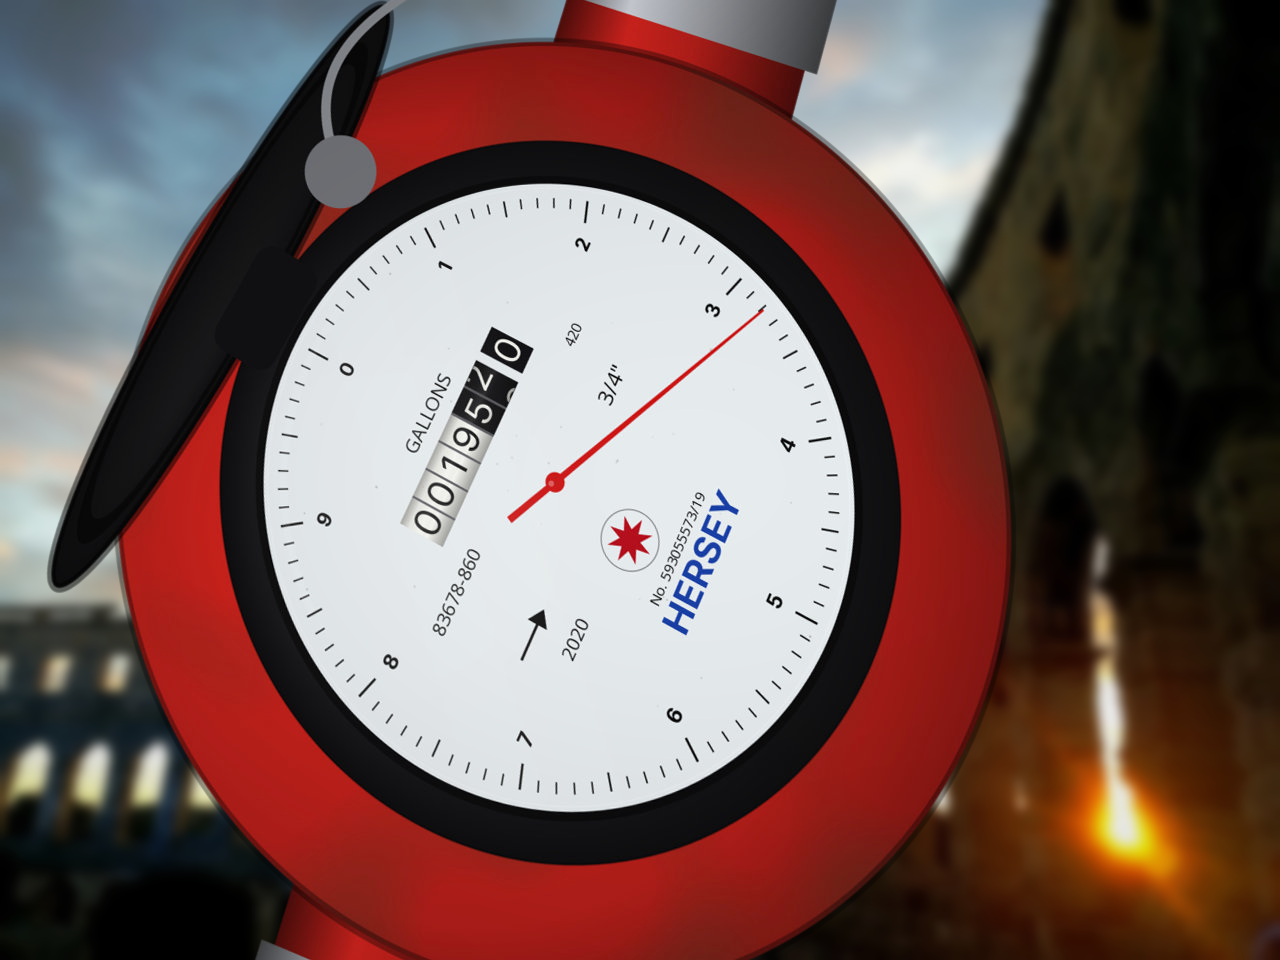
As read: 19523.2 (gal)
